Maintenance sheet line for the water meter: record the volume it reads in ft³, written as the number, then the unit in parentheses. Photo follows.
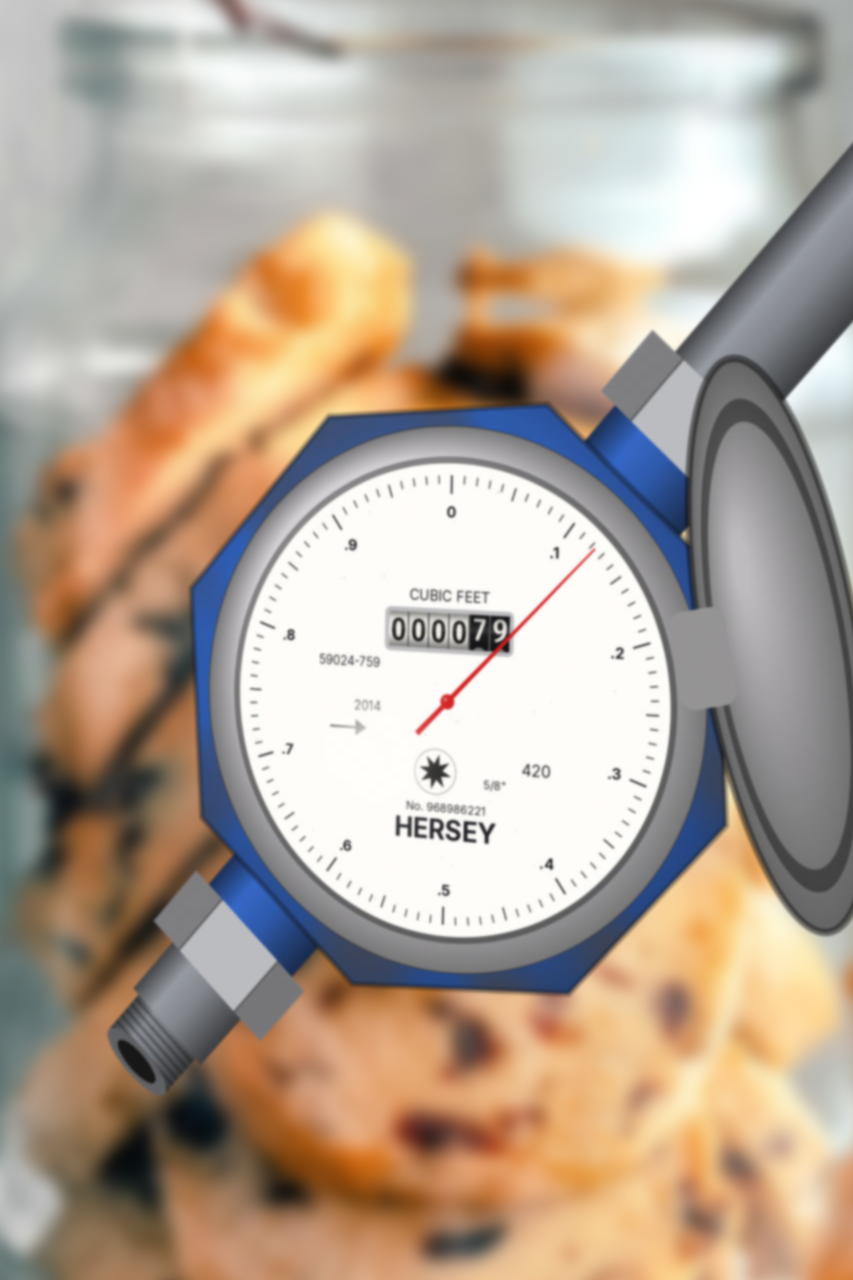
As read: 79.12 (ft³)
